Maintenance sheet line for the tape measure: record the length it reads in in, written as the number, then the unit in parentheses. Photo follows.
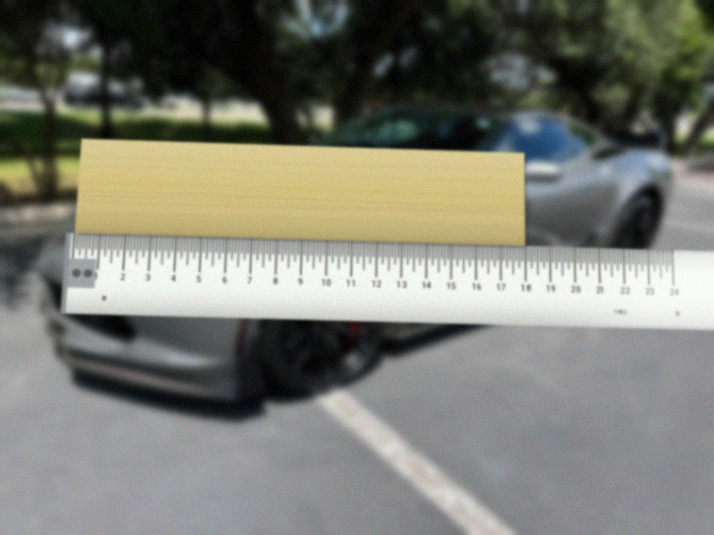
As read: 18 (in)
